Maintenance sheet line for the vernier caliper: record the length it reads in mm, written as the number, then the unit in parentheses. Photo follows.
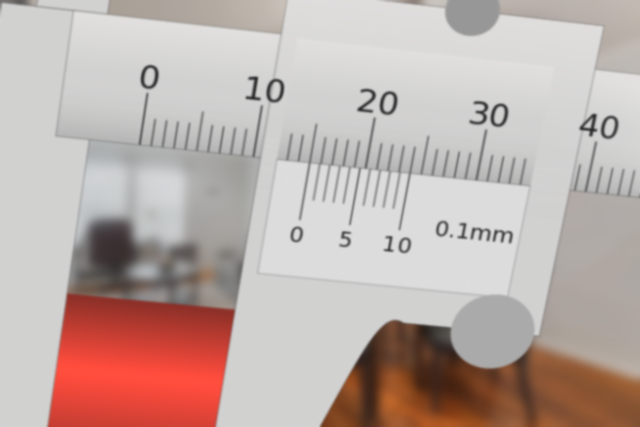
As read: 15.0 (mm)
